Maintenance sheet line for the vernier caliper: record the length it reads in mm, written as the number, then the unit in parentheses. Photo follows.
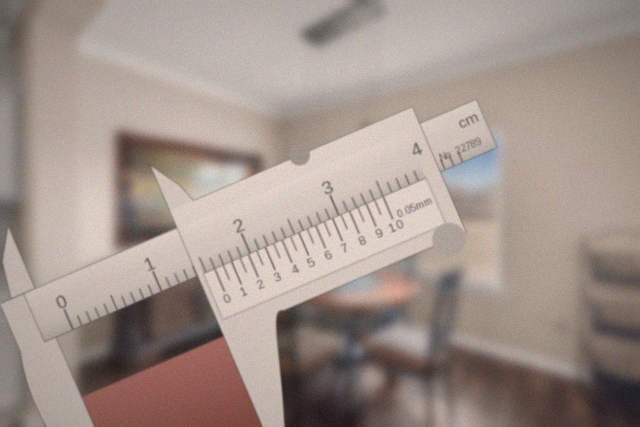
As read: 16.0 (mm)
